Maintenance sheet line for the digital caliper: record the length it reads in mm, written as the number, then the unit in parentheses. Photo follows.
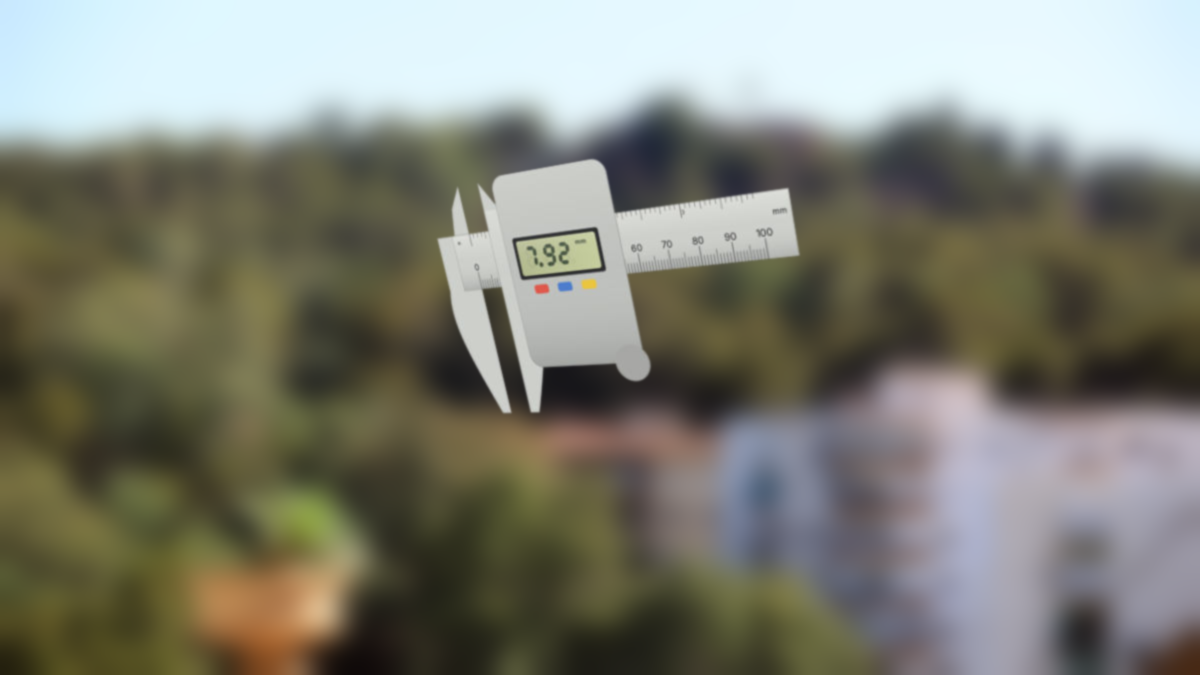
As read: 7.92 (mm)
